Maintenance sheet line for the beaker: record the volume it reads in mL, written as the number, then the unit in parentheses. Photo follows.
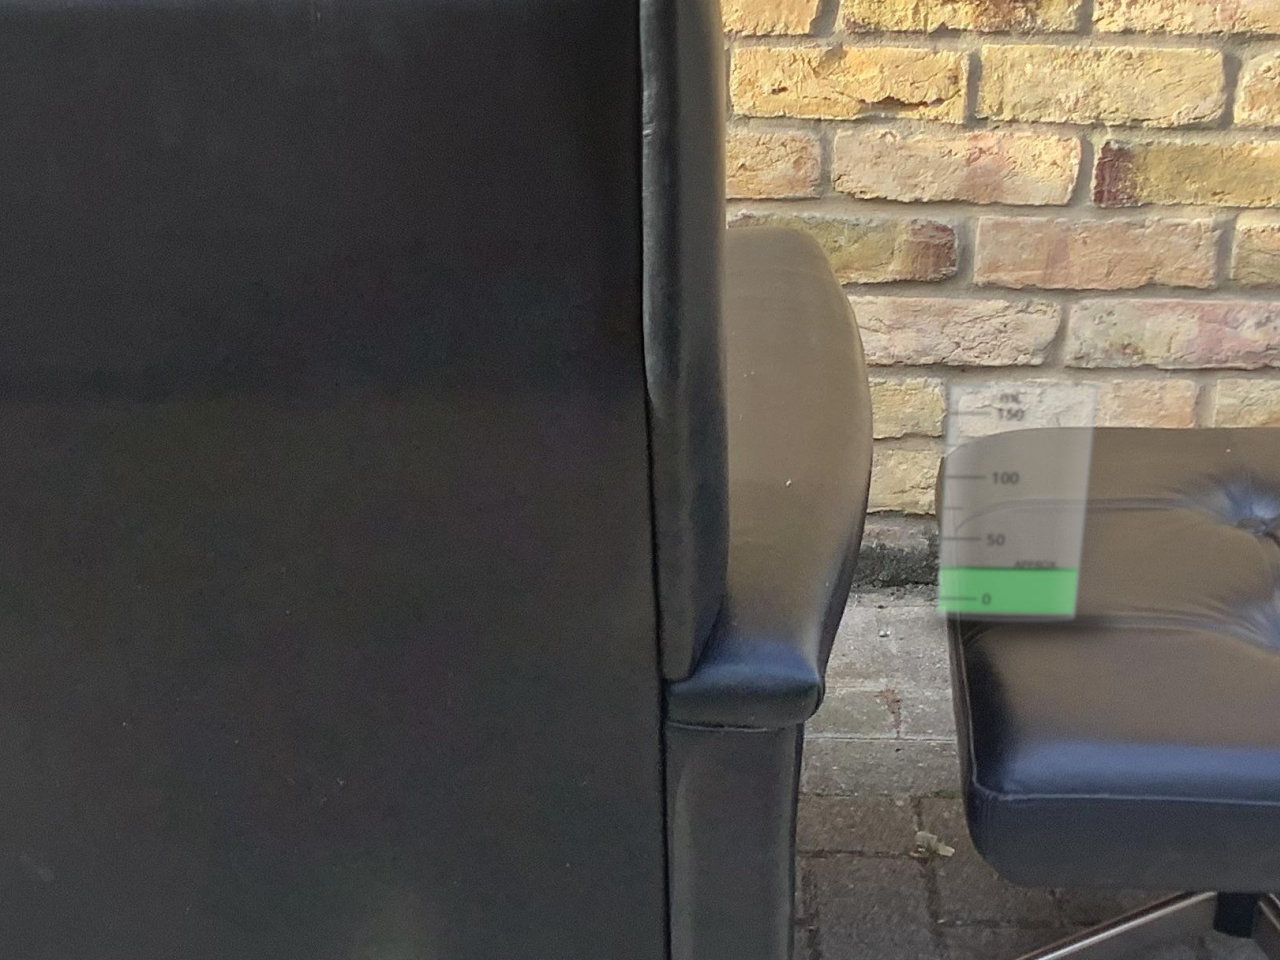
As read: 25 (mL)
